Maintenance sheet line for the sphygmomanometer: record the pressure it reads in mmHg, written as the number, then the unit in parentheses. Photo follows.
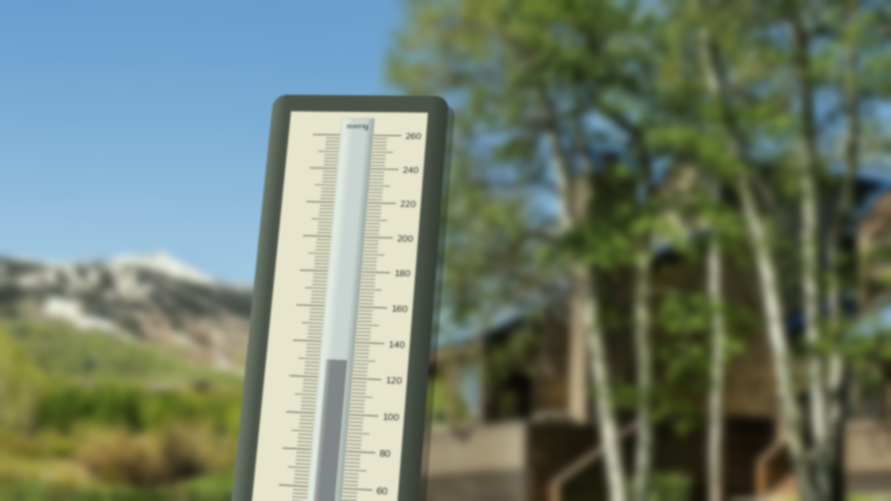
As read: 130 (mmHg)
